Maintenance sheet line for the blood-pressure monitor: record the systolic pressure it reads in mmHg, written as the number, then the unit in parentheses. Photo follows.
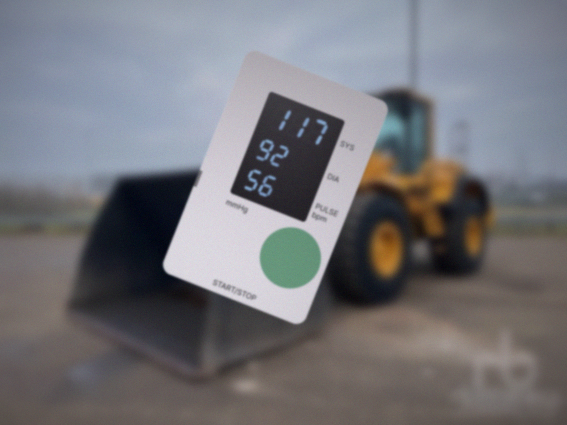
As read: 117 (mmHg)
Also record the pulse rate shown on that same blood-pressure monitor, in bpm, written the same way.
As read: 56 (bpm)
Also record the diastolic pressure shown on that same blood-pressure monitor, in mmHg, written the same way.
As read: 92 (mmHg)
